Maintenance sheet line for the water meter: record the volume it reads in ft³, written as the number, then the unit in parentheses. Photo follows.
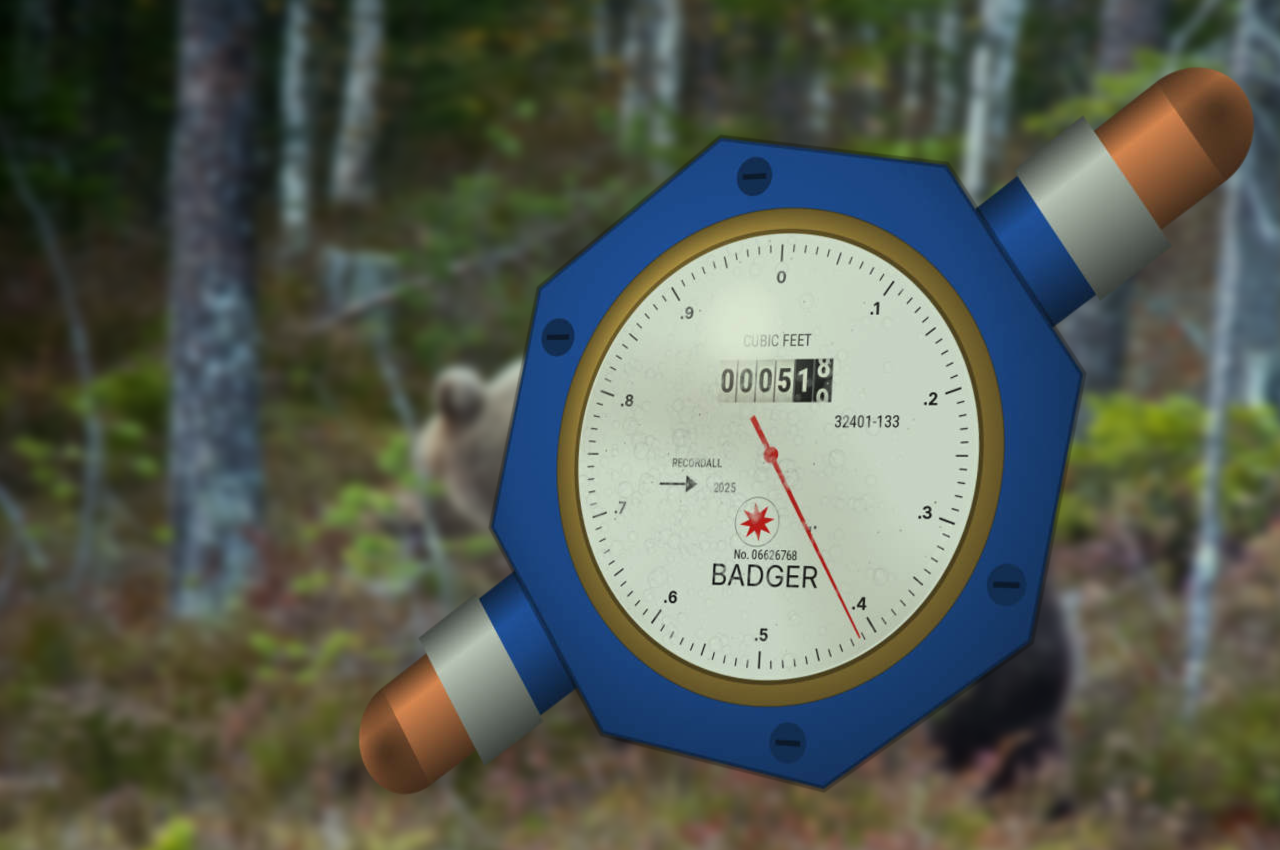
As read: 518.41 (ft³)
